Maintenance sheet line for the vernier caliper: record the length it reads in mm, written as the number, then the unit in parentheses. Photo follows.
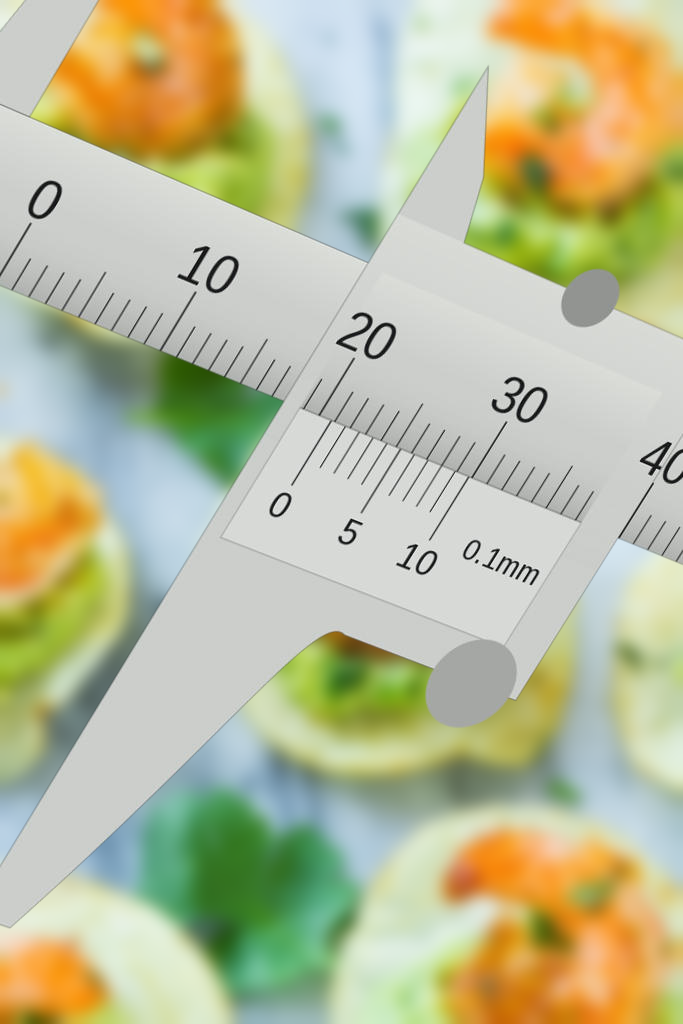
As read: 20.8 (mm)
